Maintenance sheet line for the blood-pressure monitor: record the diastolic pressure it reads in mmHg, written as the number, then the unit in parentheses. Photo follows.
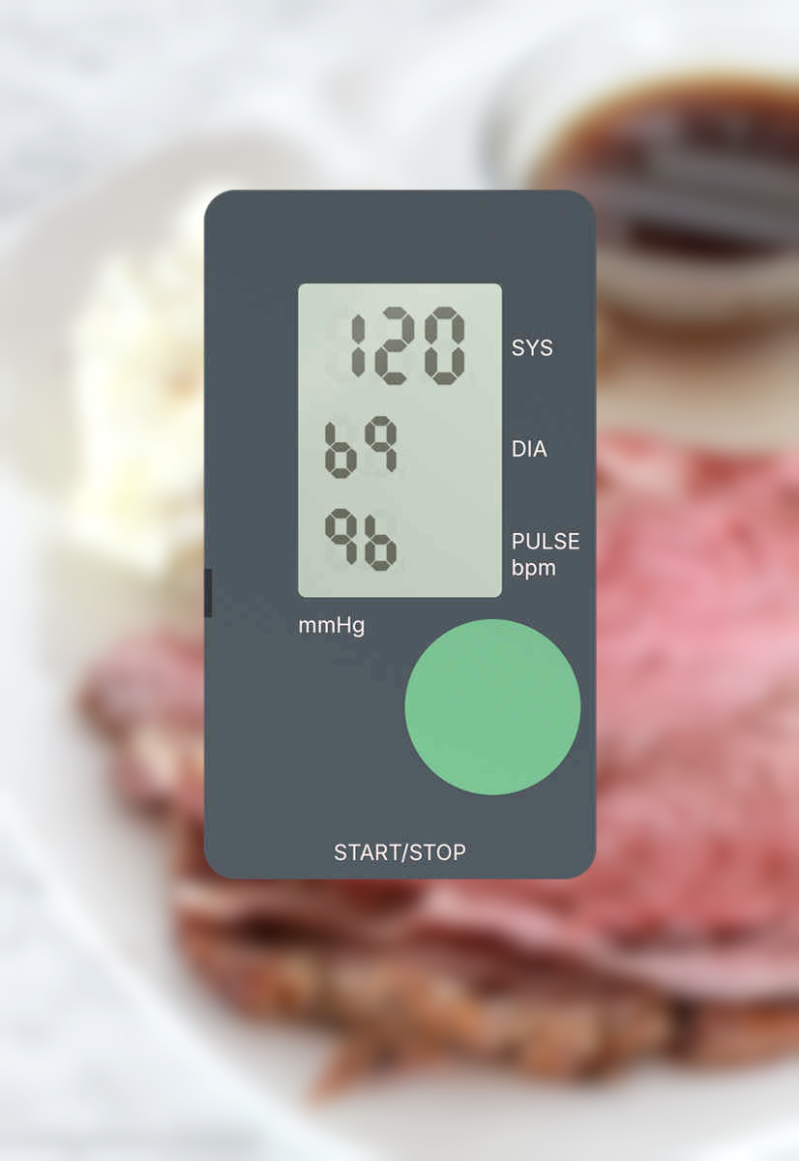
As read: 69 (mmHg)
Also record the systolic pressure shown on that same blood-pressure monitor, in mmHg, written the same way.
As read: 120 (mmHg)
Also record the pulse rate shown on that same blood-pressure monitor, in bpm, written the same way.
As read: 96 (bpm)
